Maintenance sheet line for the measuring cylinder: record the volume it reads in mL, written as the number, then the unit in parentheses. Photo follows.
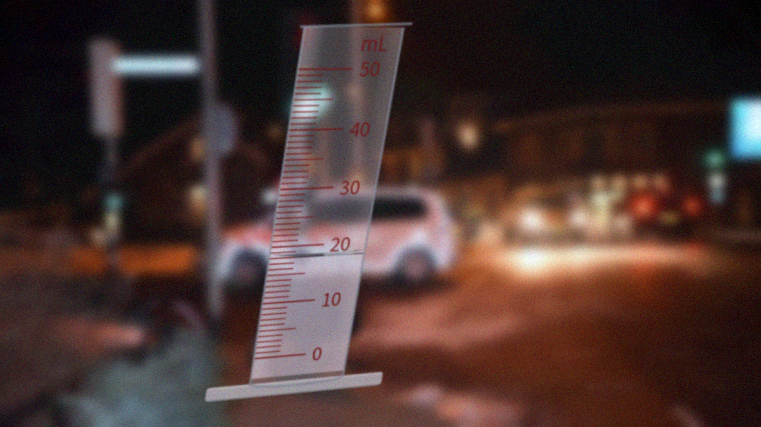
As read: 18 (mL)
